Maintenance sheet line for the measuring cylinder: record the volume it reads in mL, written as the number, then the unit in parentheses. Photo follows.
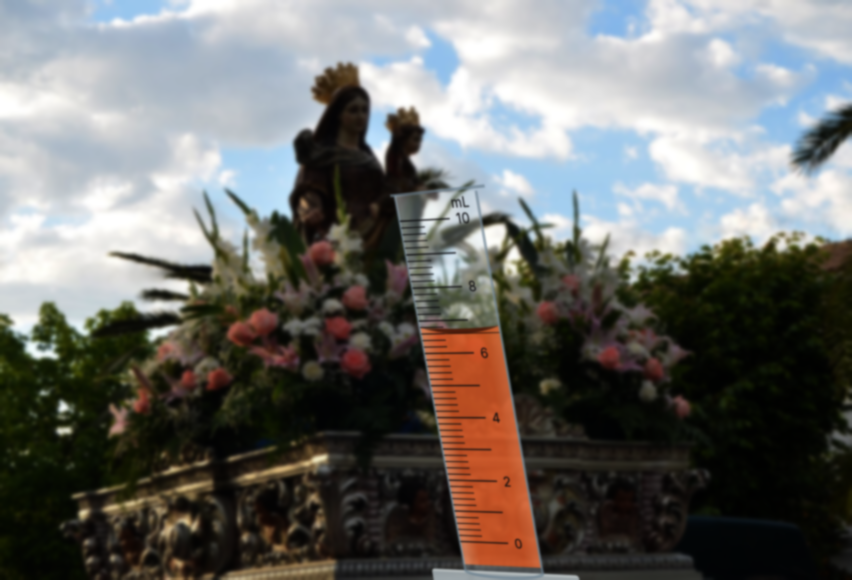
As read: 6.6 (mL)
